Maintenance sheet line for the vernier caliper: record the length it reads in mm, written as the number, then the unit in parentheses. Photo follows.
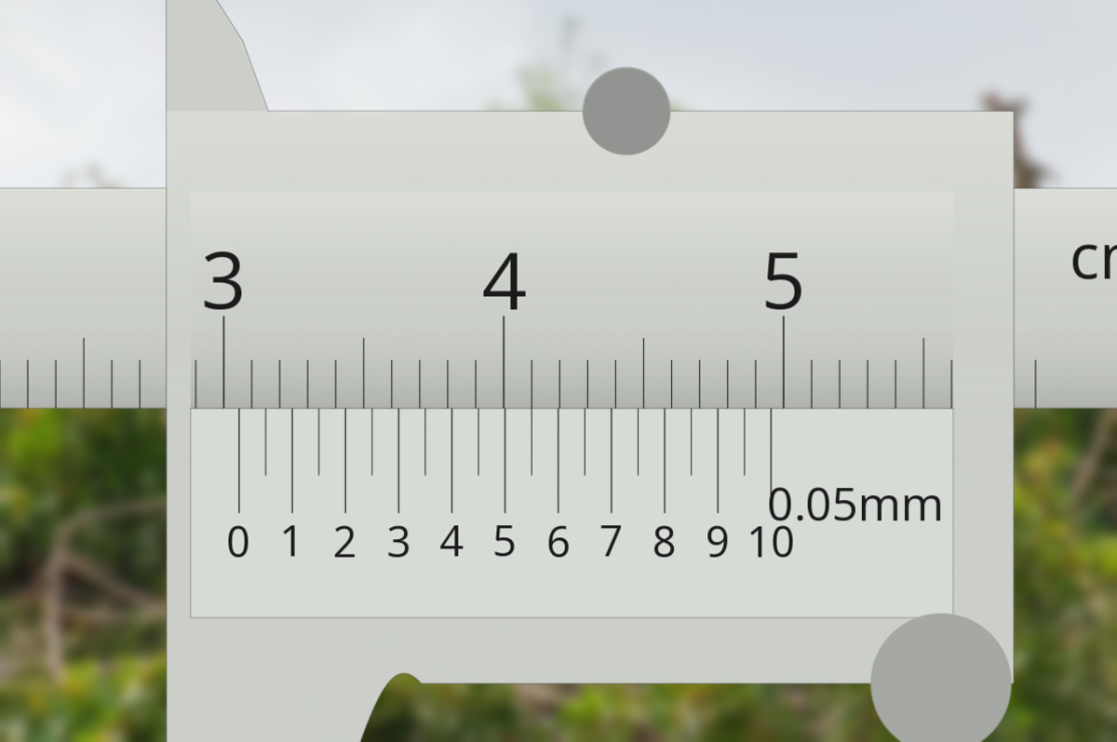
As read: 30.55 (mm)
